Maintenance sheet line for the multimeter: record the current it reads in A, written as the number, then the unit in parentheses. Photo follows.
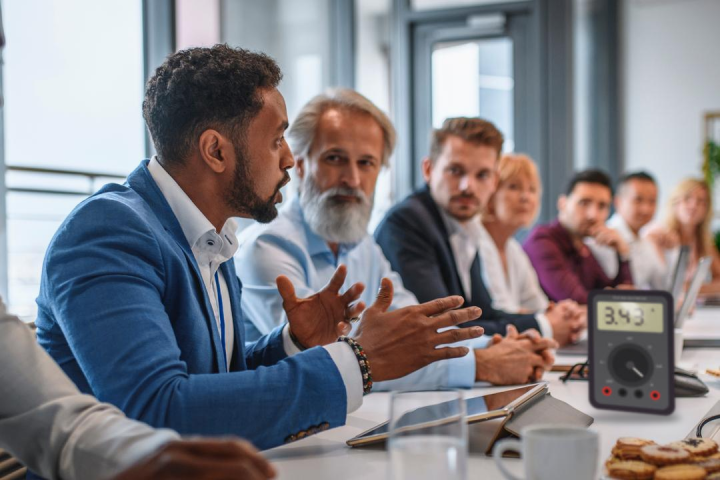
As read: 3.43 (A)
